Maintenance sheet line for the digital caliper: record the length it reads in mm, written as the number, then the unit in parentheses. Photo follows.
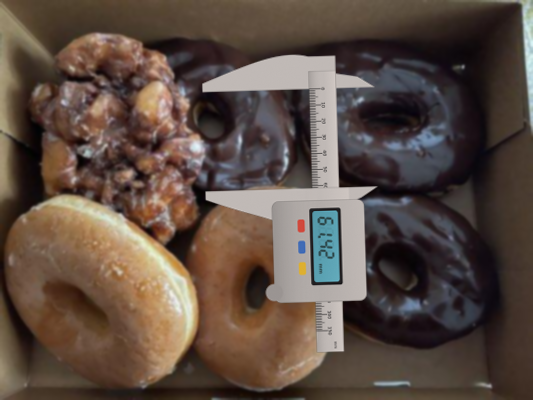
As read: 61.42 (mm)
